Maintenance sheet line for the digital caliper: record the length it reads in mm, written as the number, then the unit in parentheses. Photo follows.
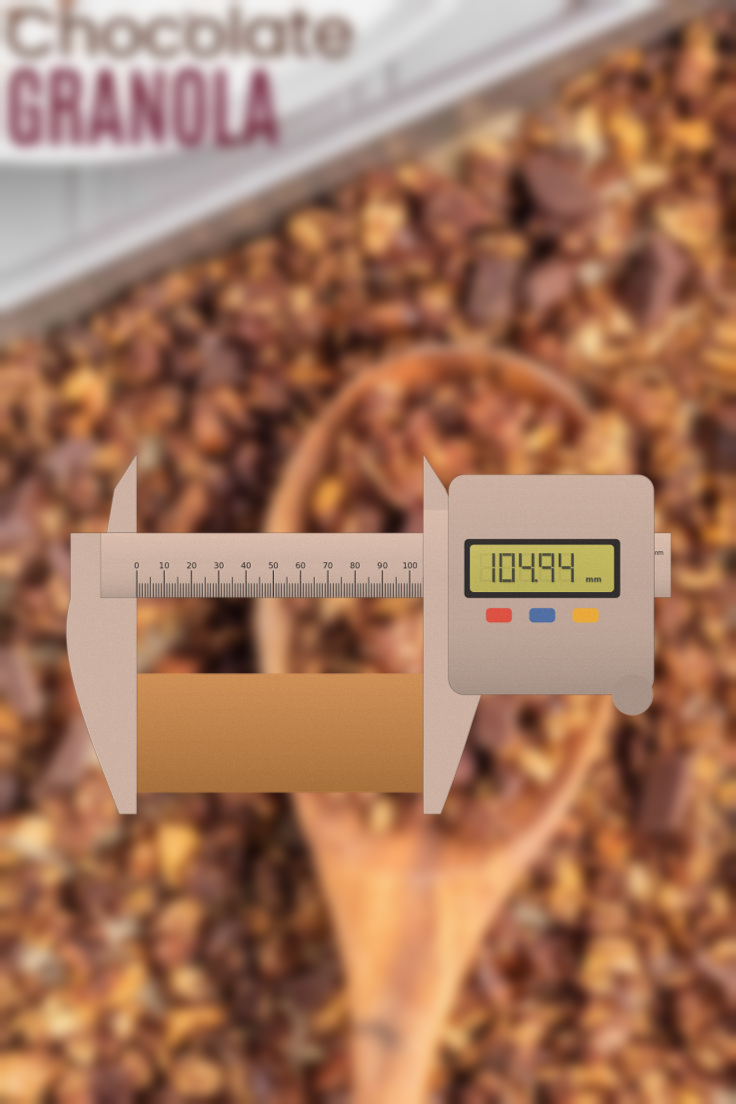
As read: 104.94 (mm)
